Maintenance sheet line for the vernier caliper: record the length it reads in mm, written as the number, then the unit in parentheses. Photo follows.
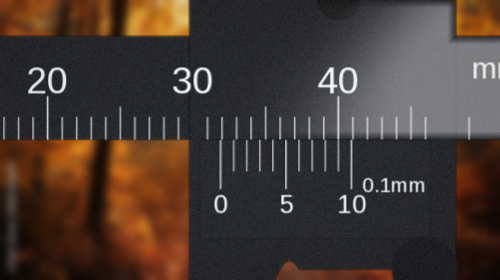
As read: 31.9 (mm)
